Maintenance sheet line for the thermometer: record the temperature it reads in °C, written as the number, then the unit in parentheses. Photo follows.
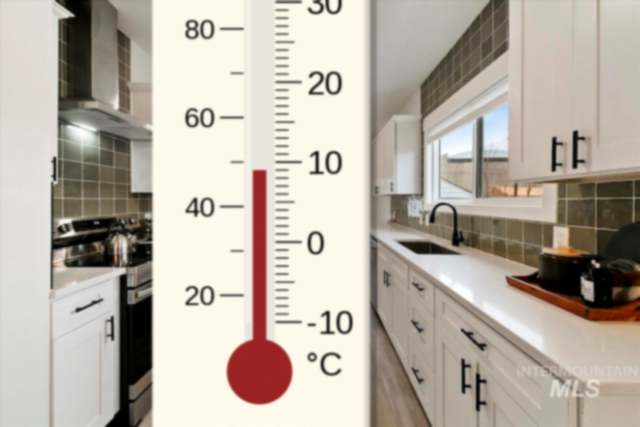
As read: 9 (°C)
